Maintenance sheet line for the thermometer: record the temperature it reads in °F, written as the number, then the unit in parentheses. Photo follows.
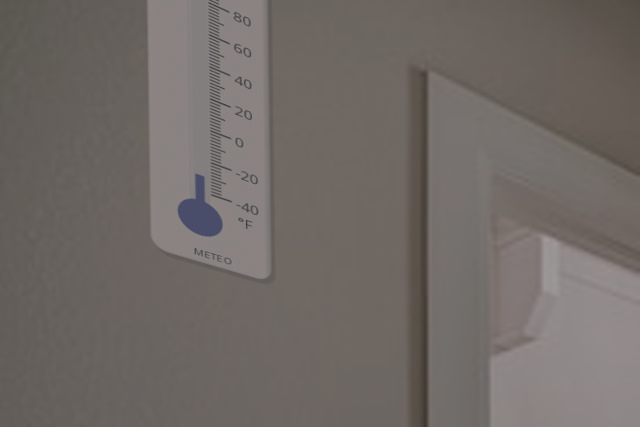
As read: -30 (°F)
